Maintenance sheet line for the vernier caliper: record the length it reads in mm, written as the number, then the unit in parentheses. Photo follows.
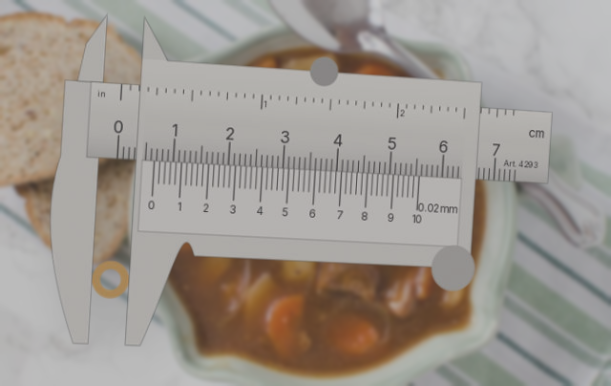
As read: 6.6 (mm)
